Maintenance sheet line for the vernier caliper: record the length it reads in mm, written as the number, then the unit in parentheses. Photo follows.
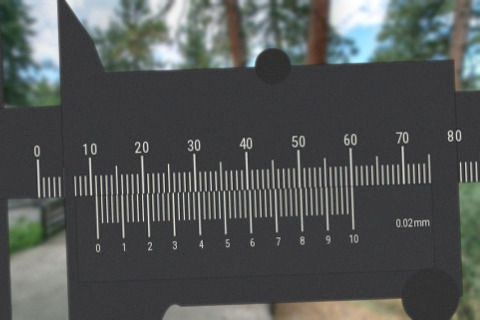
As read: 11.0 (mm)
